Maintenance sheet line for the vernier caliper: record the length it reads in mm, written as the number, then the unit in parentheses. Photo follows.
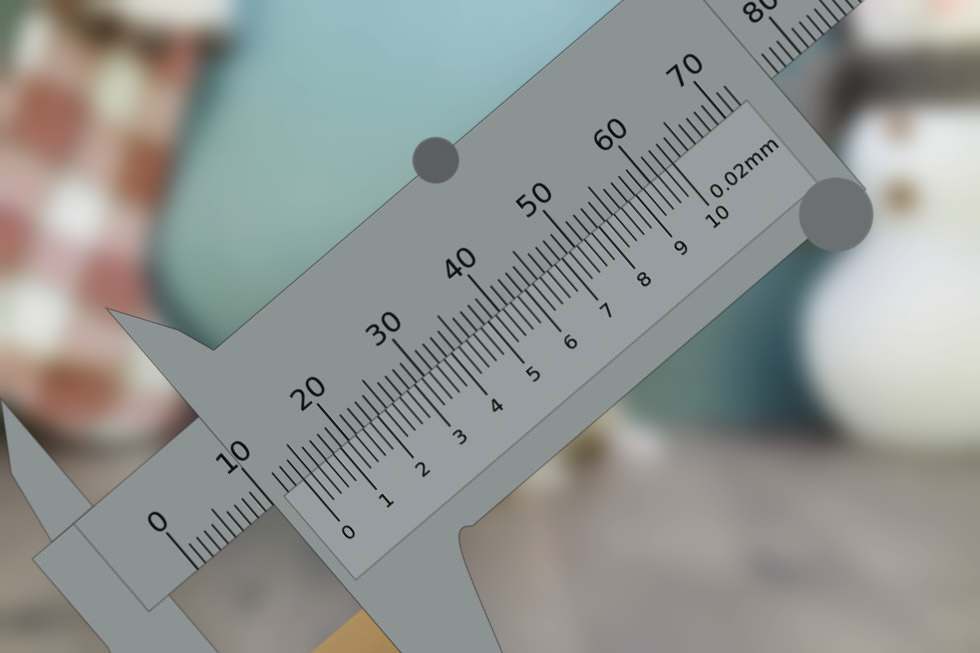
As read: 14.0 (mm)
